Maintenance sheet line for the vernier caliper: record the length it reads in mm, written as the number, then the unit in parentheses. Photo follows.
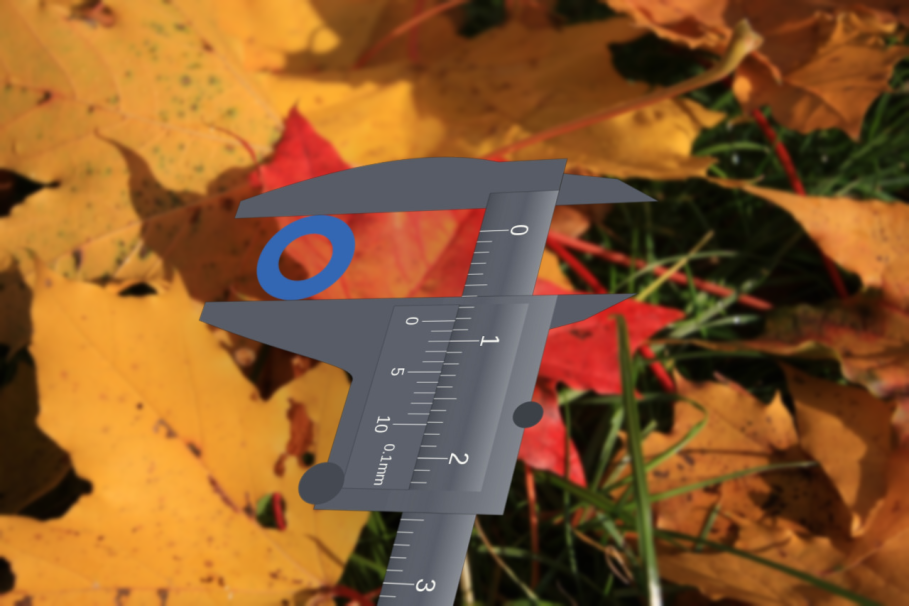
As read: 8.2 (mm)
